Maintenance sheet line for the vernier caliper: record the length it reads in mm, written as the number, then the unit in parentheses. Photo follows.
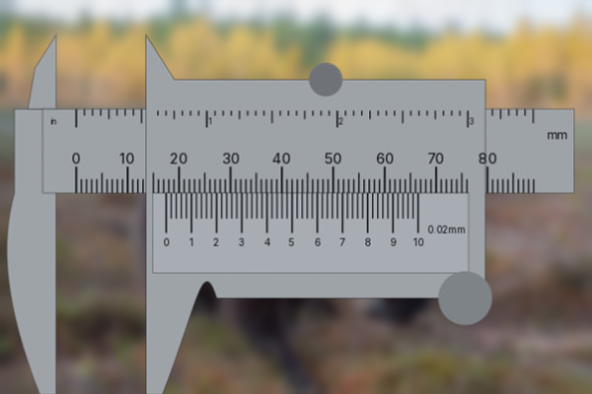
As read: 17.5 (mm)
